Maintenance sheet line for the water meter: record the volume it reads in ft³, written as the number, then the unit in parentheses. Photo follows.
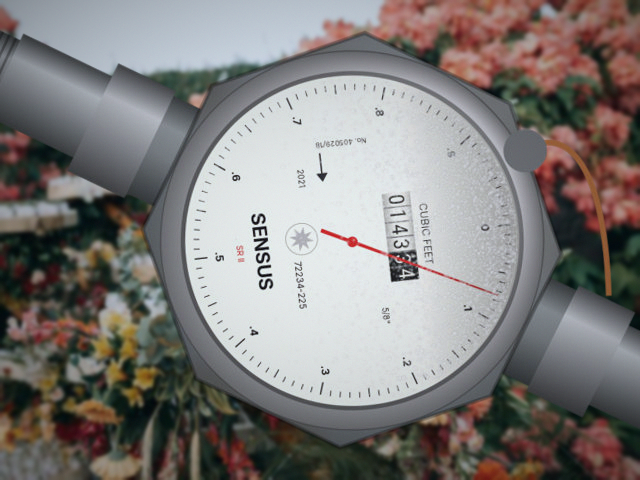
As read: 14334.07 (ft³)
